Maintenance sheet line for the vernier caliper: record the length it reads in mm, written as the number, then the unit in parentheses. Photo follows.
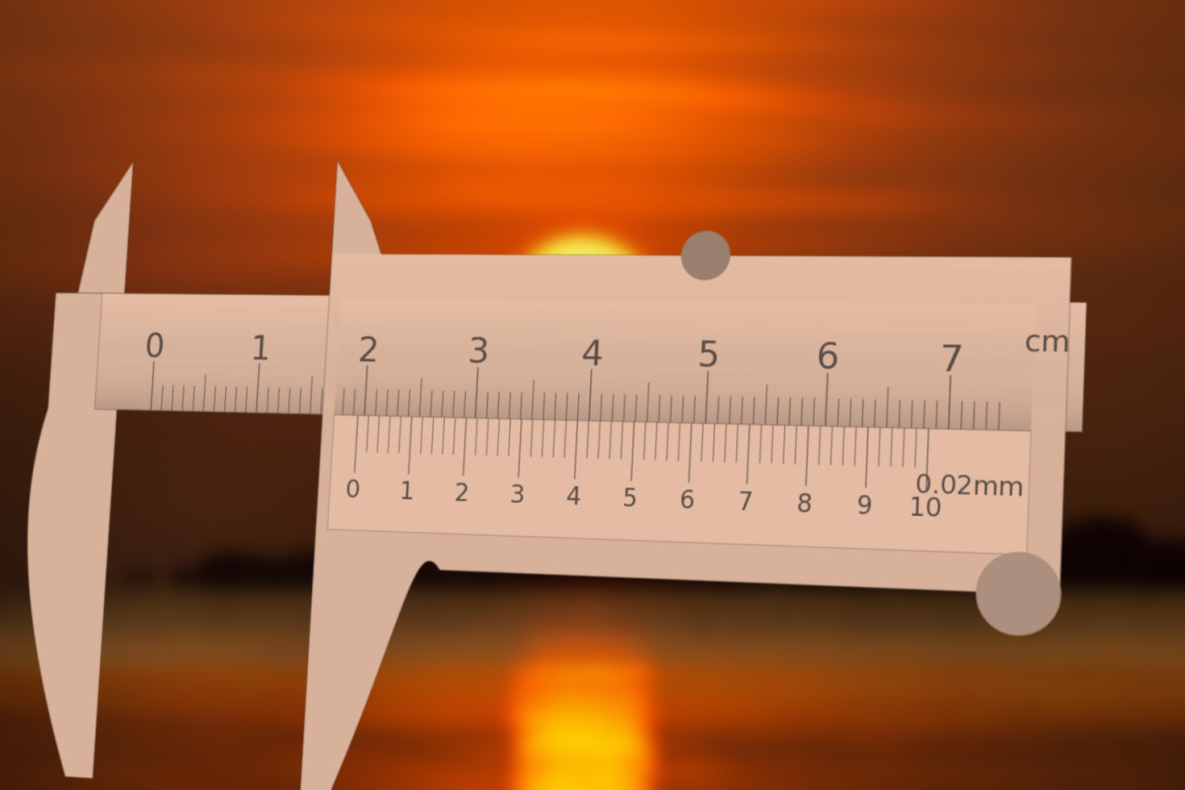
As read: 19.4 (mm)
